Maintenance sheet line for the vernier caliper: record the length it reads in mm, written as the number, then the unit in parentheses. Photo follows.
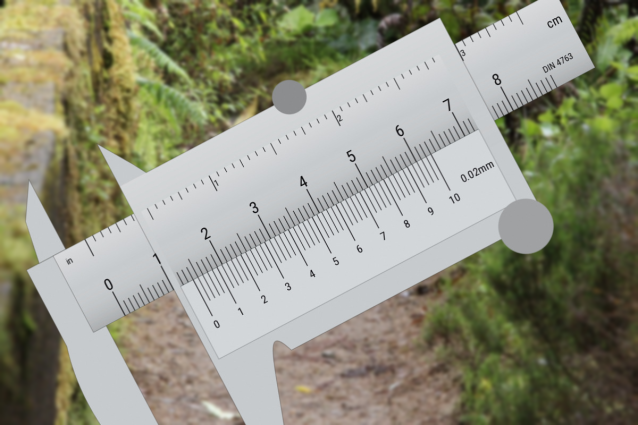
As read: 14.0 (mm)
